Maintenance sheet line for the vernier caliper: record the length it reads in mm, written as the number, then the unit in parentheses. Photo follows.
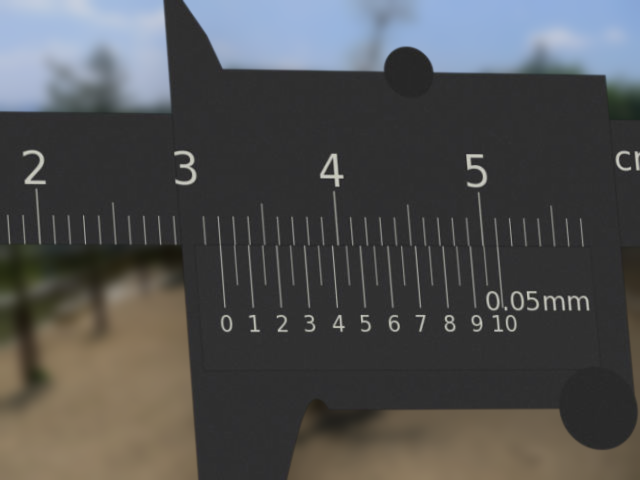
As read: 32.0 (mm)
